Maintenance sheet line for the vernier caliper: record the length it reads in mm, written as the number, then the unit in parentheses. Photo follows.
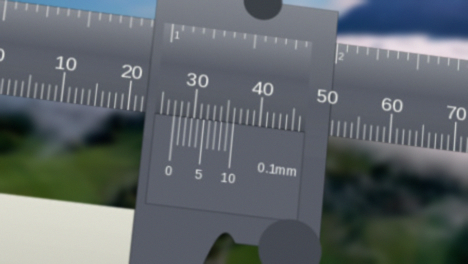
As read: 27.0 (mm)
